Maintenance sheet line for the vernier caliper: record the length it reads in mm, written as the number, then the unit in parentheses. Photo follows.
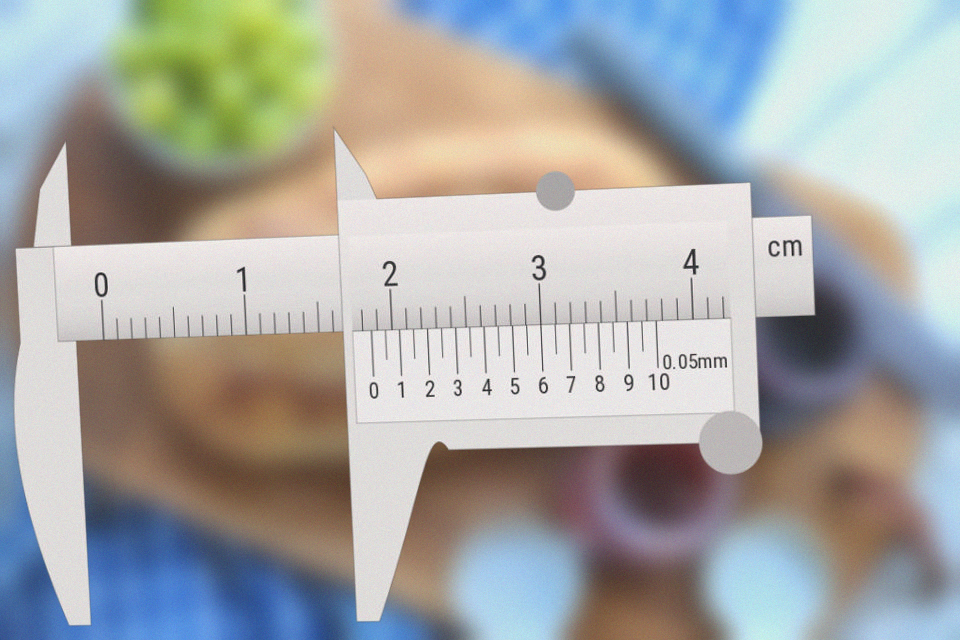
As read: 18.6 (mm)
